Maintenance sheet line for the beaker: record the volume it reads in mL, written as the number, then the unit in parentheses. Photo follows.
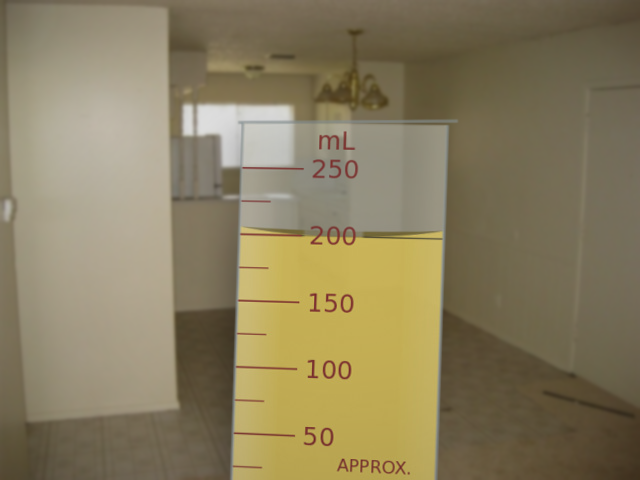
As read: 200 (mL)
